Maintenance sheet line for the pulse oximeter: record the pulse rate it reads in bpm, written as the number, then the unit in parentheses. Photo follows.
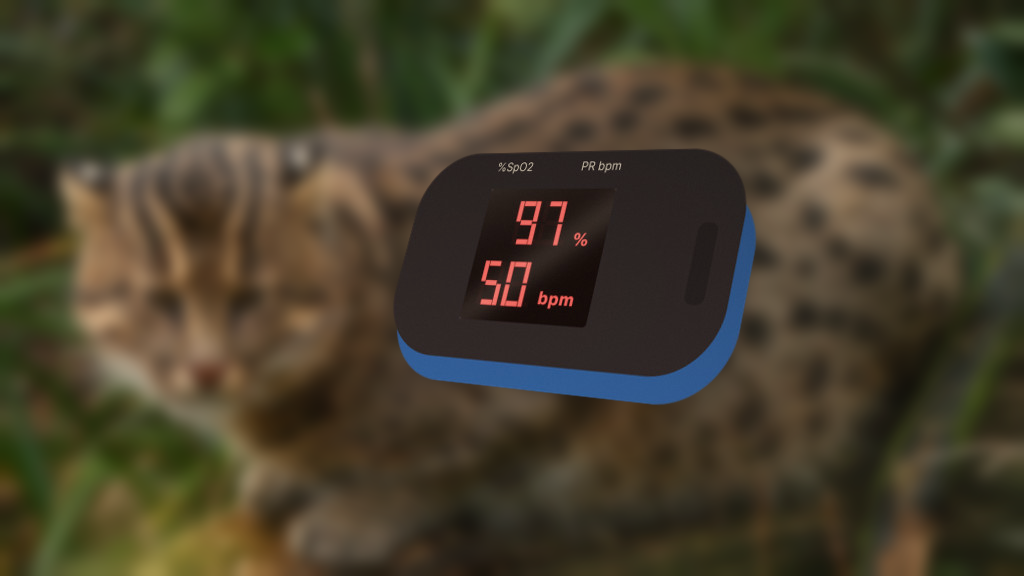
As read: 50 (bpm)
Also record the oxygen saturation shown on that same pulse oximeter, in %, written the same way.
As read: 97 (%)
